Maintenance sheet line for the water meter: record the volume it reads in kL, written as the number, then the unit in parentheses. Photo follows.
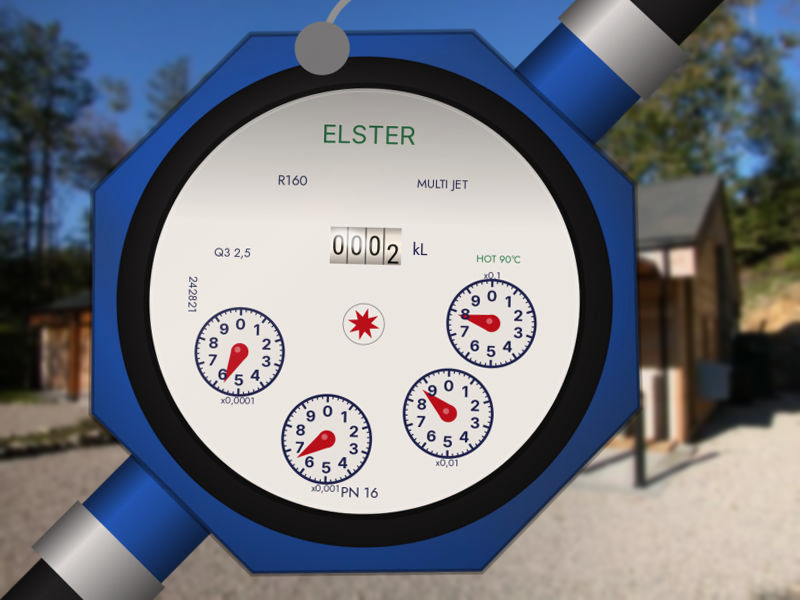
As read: 1.7865 (kL)
